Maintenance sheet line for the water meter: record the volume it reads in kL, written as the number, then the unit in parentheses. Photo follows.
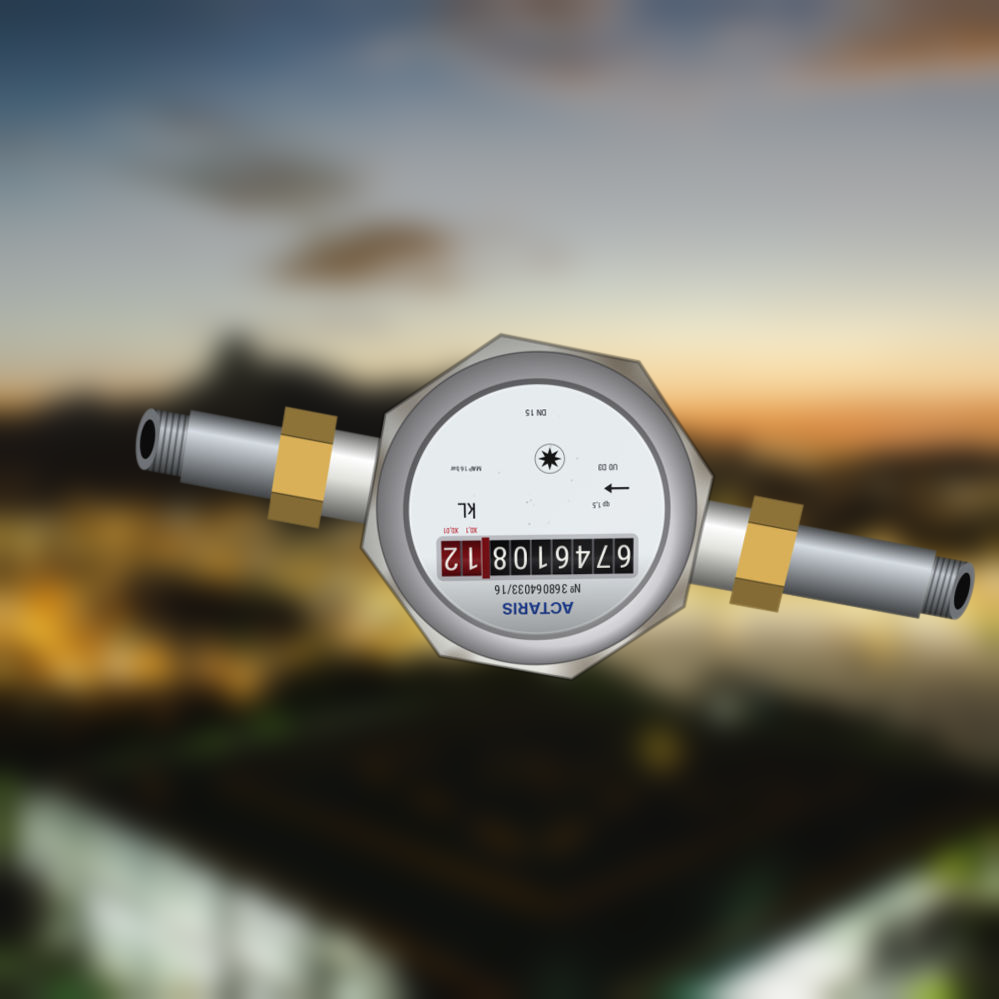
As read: 6746108.12 (kL)
